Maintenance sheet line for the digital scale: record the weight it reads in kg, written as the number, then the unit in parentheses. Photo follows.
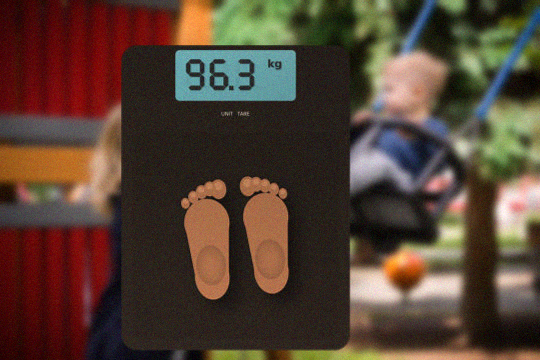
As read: 96.3 (kg)
